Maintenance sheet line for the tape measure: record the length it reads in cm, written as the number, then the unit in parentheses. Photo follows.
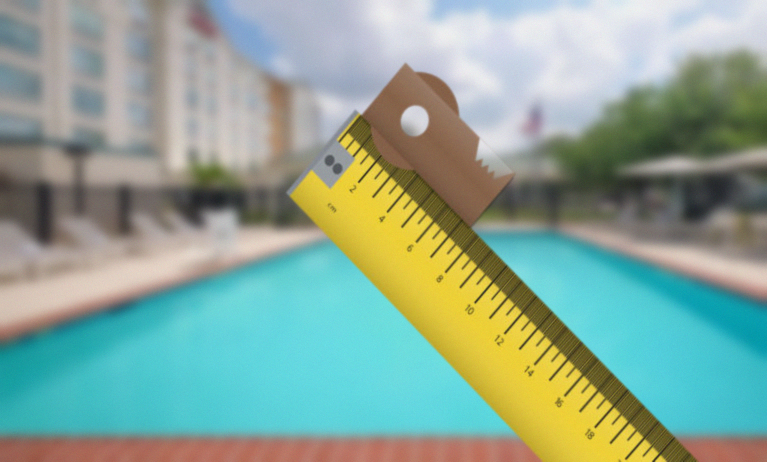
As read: 7.5 (cm)
